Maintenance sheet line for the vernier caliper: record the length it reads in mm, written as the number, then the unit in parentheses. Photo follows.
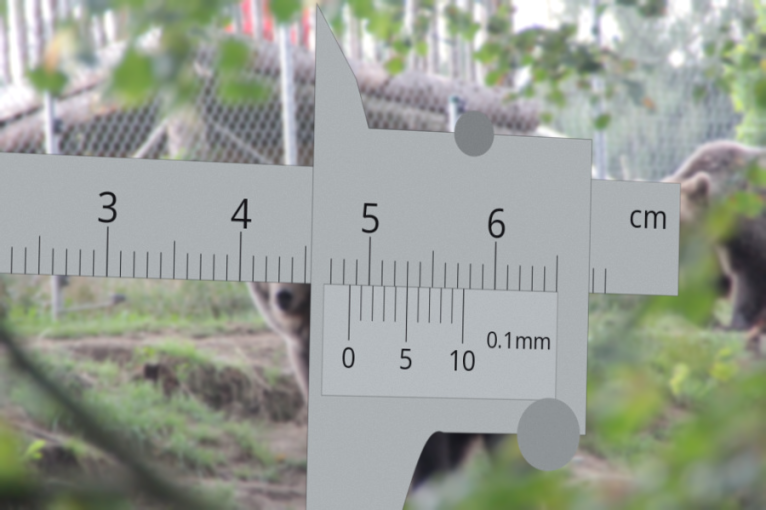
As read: 48.5 (mm)
